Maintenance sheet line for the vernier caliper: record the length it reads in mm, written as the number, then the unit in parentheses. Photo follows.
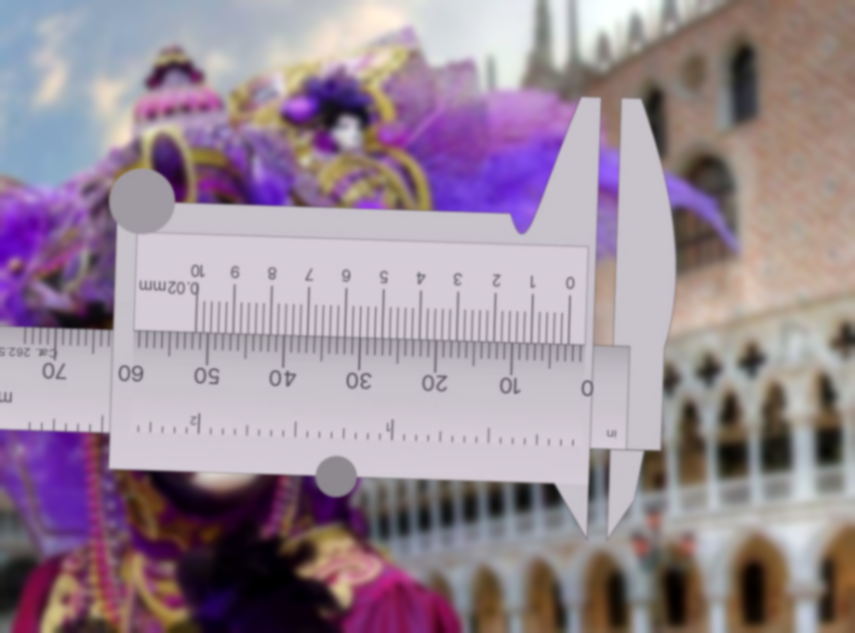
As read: 2.6 (mm)
